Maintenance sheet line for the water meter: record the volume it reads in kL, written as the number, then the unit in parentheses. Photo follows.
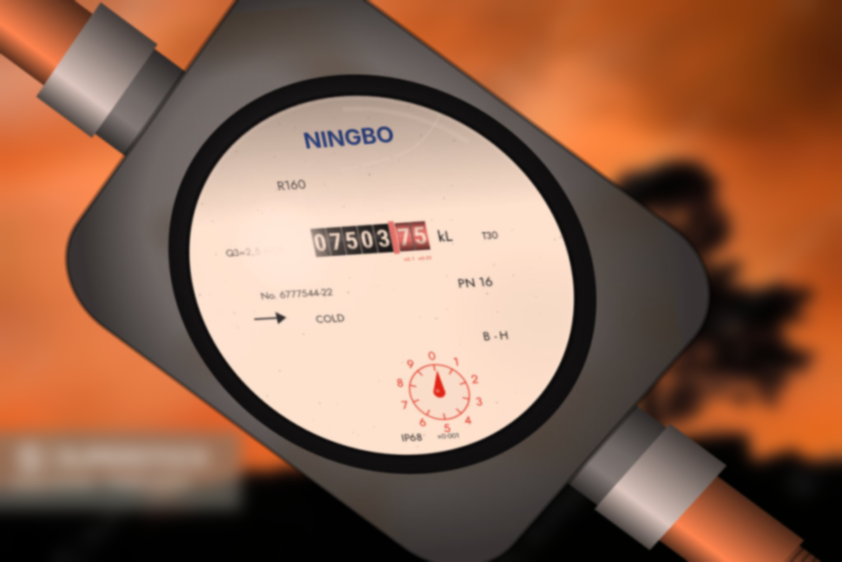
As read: 7503.750 (kL)
